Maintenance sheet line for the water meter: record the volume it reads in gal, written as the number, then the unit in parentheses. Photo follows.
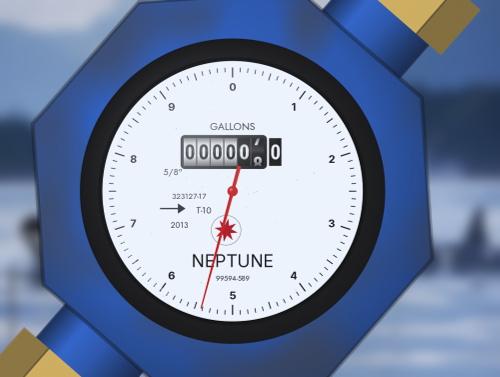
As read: 75.4 (gal)
